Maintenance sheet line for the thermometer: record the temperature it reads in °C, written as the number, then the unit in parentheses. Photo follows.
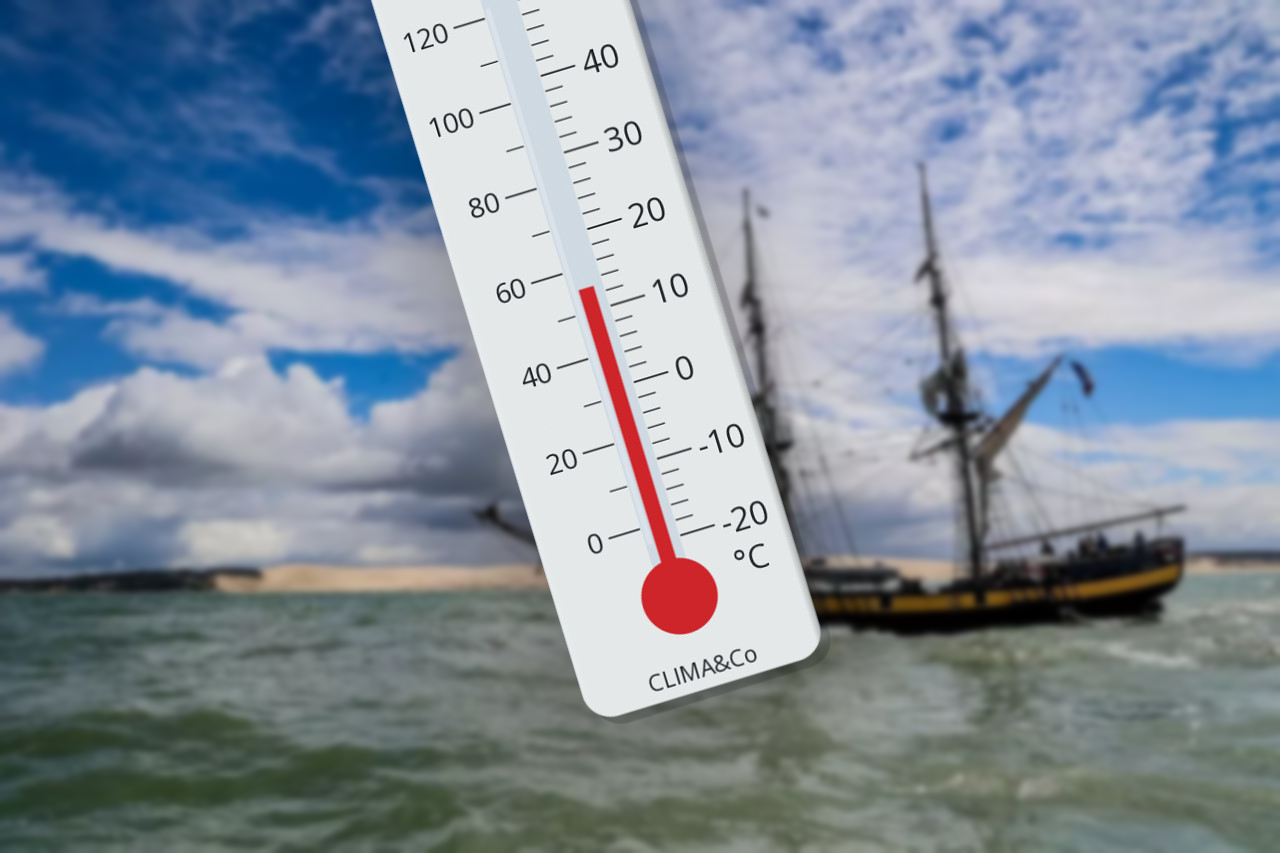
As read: 13 (°C)
